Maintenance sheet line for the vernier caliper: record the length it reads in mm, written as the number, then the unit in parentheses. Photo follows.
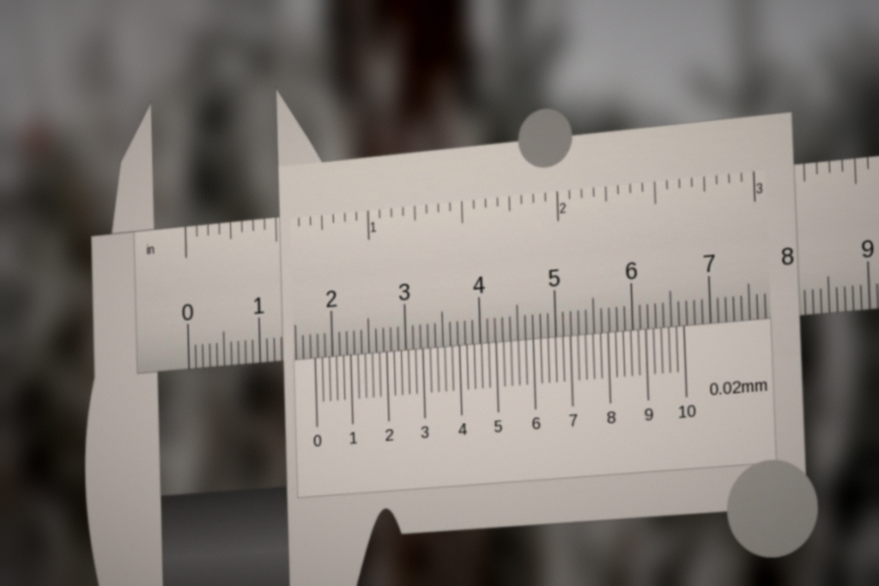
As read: 17.6 (mm)
